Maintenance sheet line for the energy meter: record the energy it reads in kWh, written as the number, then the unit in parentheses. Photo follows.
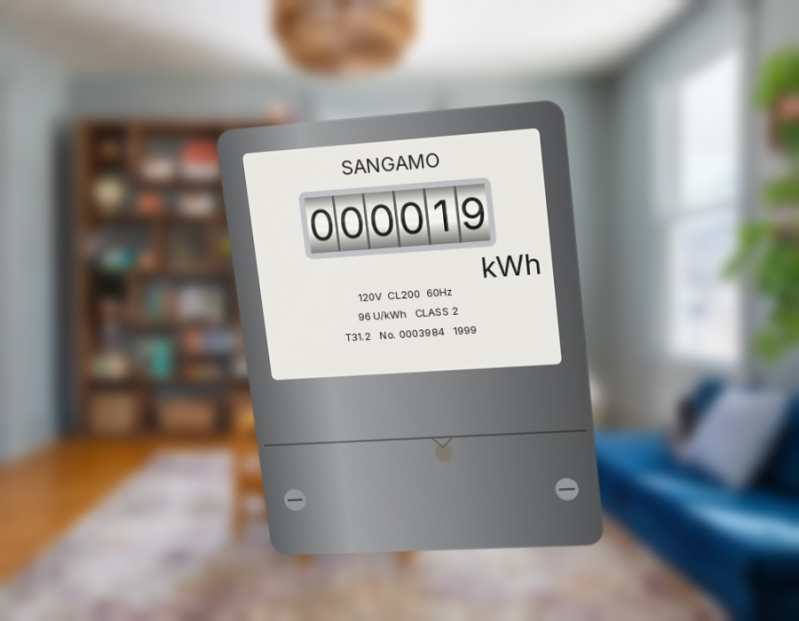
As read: 19 (kWh)
